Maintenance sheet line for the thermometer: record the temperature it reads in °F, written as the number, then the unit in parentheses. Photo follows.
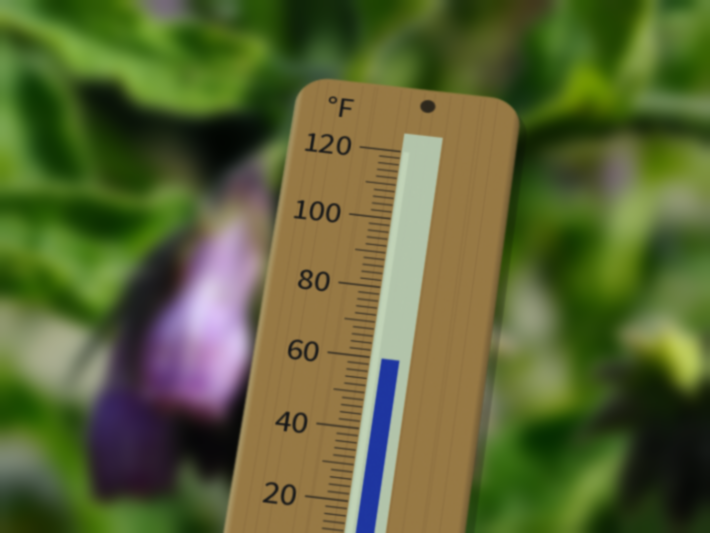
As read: 60 (°F)
